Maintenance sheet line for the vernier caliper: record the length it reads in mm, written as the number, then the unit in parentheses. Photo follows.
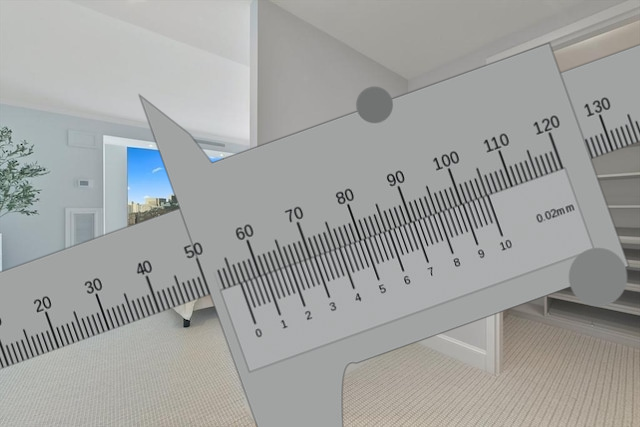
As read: 56.2 (mm)
